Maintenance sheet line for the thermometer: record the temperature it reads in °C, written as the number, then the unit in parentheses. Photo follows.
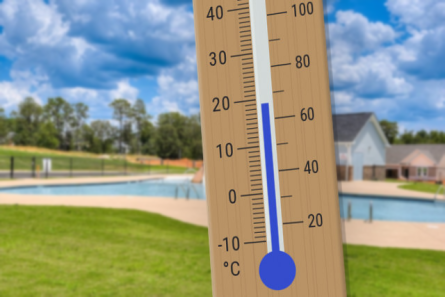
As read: 19 (°C)
